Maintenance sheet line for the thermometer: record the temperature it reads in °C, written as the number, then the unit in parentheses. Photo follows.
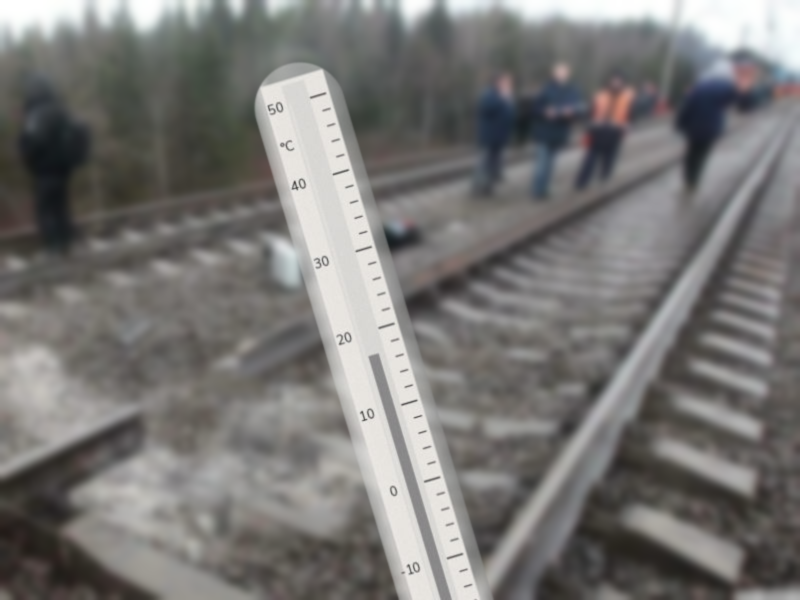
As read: 17 (°C)
